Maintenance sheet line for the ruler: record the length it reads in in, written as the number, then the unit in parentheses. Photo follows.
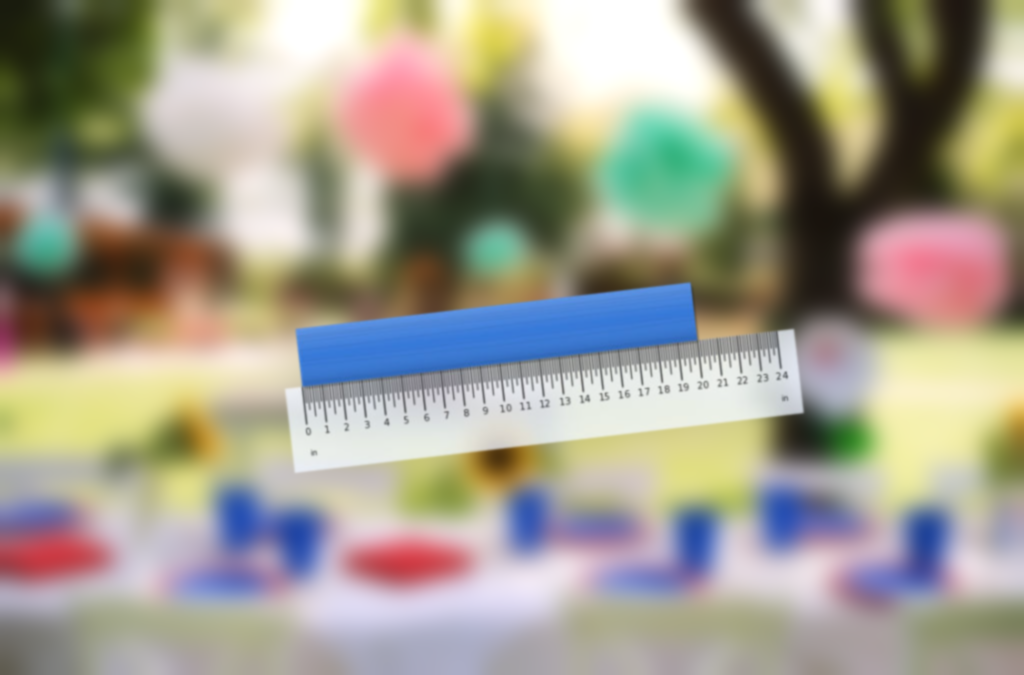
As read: 20 (in)
